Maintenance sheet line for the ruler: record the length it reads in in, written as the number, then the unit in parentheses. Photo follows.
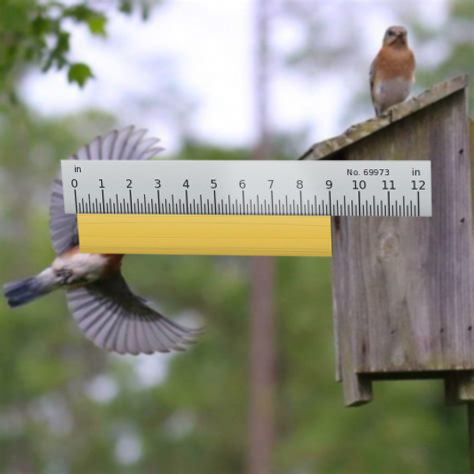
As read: 9 (in)
